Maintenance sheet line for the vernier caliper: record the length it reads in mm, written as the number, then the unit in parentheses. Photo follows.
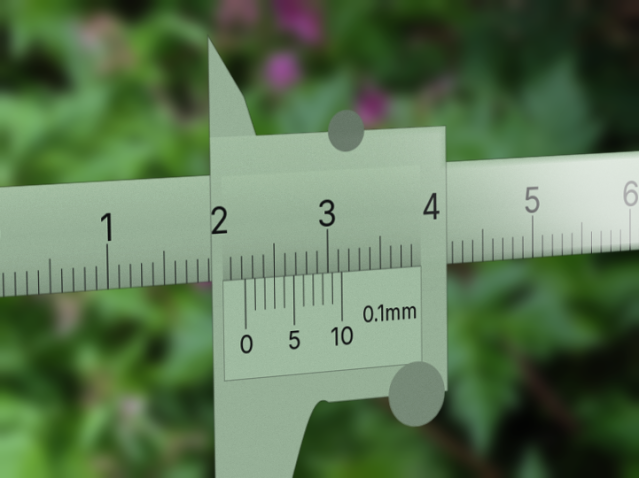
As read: 22.3 (mm)
